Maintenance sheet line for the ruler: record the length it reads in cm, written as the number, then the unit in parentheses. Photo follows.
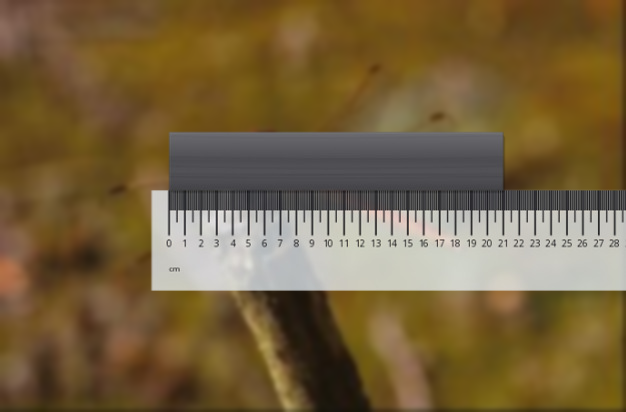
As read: 21 (cm)
